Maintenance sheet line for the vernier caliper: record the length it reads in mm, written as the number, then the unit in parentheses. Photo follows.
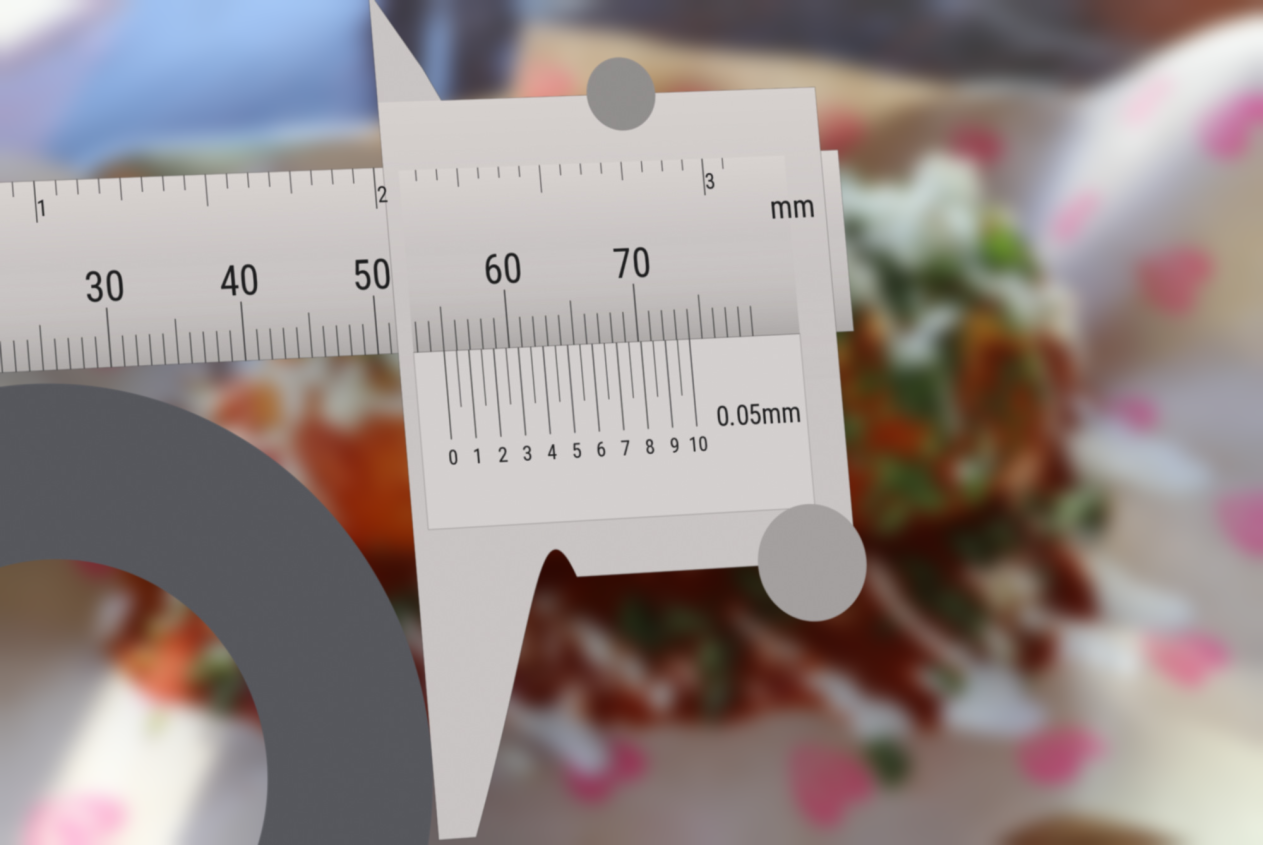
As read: 55.0 (mm)
